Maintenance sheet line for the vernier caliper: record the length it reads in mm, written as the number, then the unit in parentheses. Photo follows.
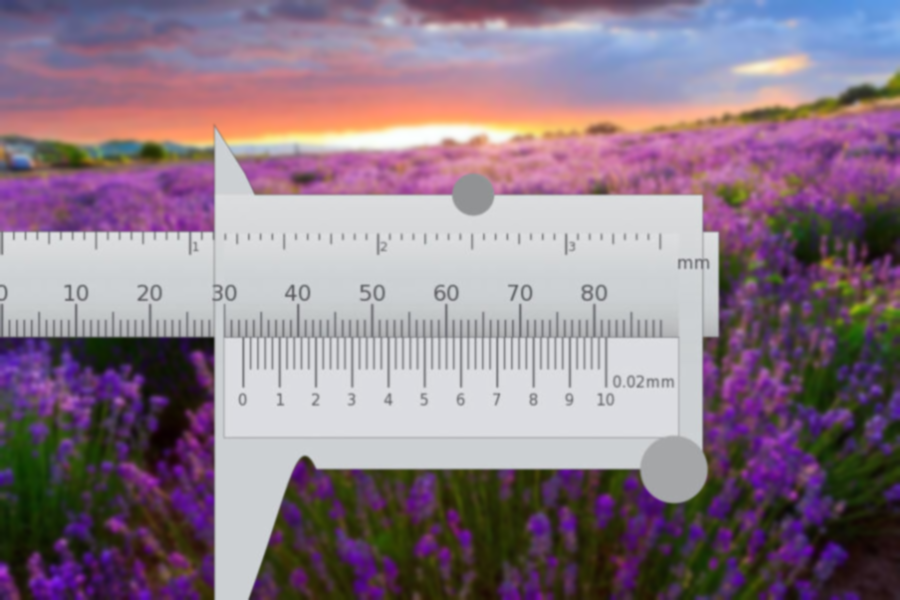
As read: 32.6 (mm)
